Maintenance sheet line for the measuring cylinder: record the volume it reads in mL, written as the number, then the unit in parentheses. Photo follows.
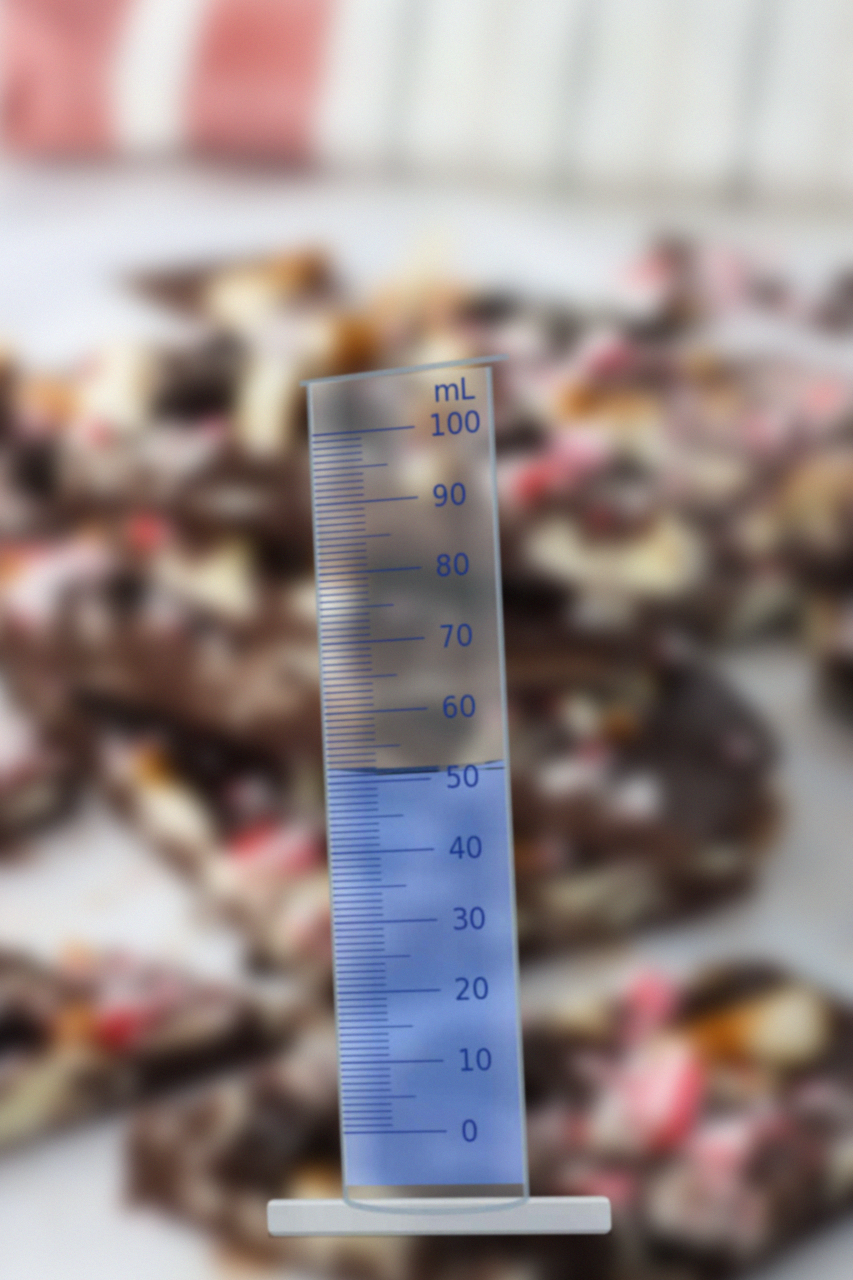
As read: 51 (mL)
